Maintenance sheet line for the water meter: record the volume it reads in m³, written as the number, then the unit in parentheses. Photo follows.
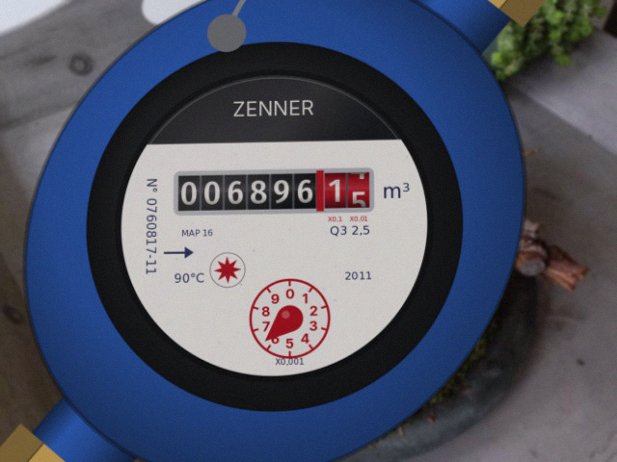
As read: 6896.146 (m³)
